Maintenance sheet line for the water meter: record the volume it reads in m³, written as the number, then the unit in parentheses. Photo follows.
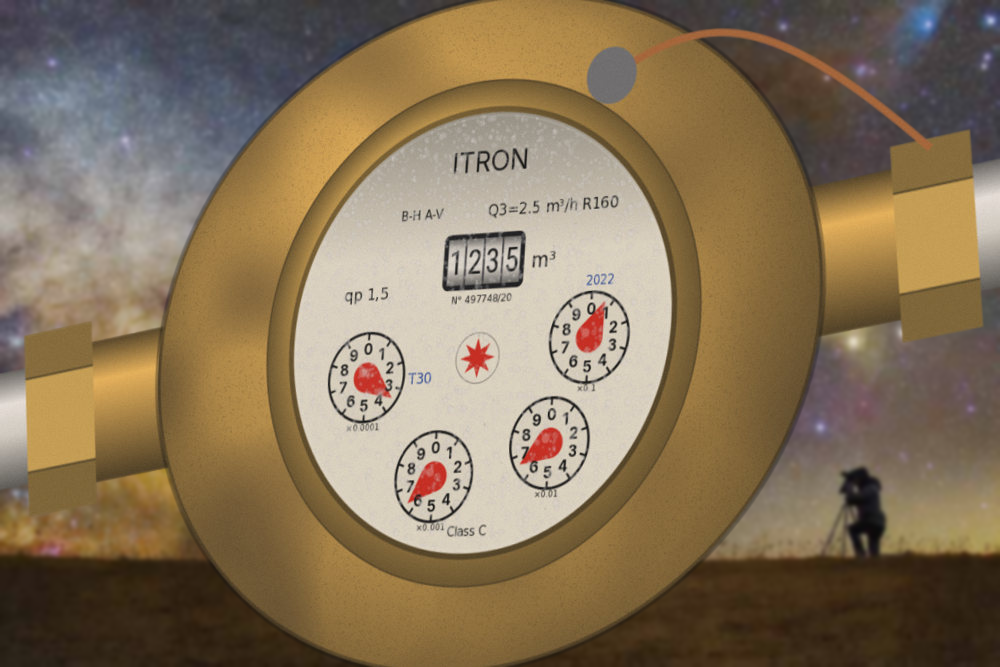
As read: 1235.0663 (m³)
